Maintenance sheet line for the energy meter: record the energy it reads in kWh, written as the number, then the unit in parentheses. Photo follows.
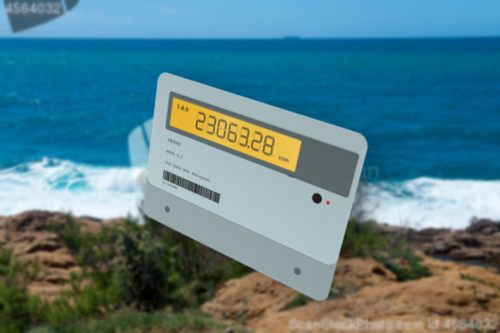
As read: 23063.28 (kWh)
